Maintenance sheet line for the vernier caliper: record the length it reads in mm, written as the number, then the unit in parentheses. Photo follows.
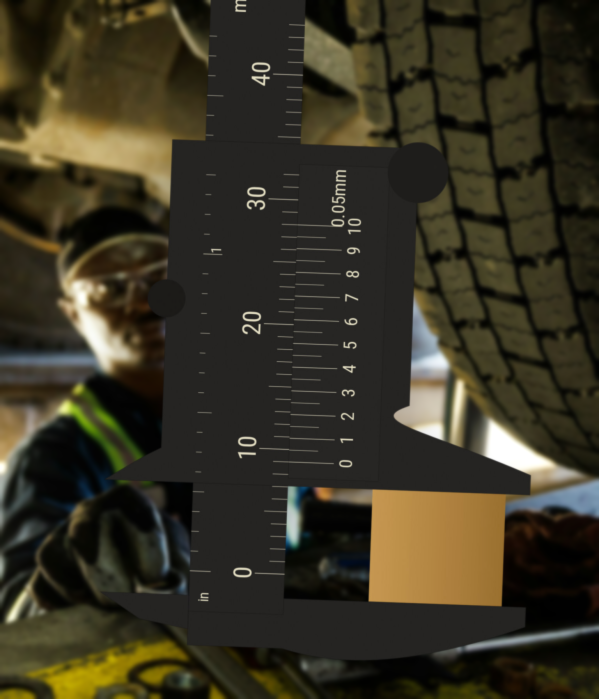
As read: 9.0 (mm)
